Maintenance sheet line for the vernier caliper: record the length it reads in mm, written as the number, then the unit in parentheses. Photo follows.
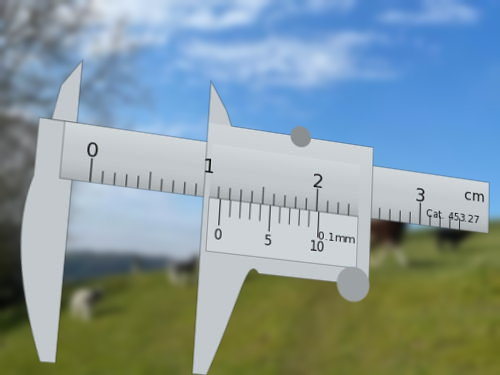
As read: 11.2 (mm)
